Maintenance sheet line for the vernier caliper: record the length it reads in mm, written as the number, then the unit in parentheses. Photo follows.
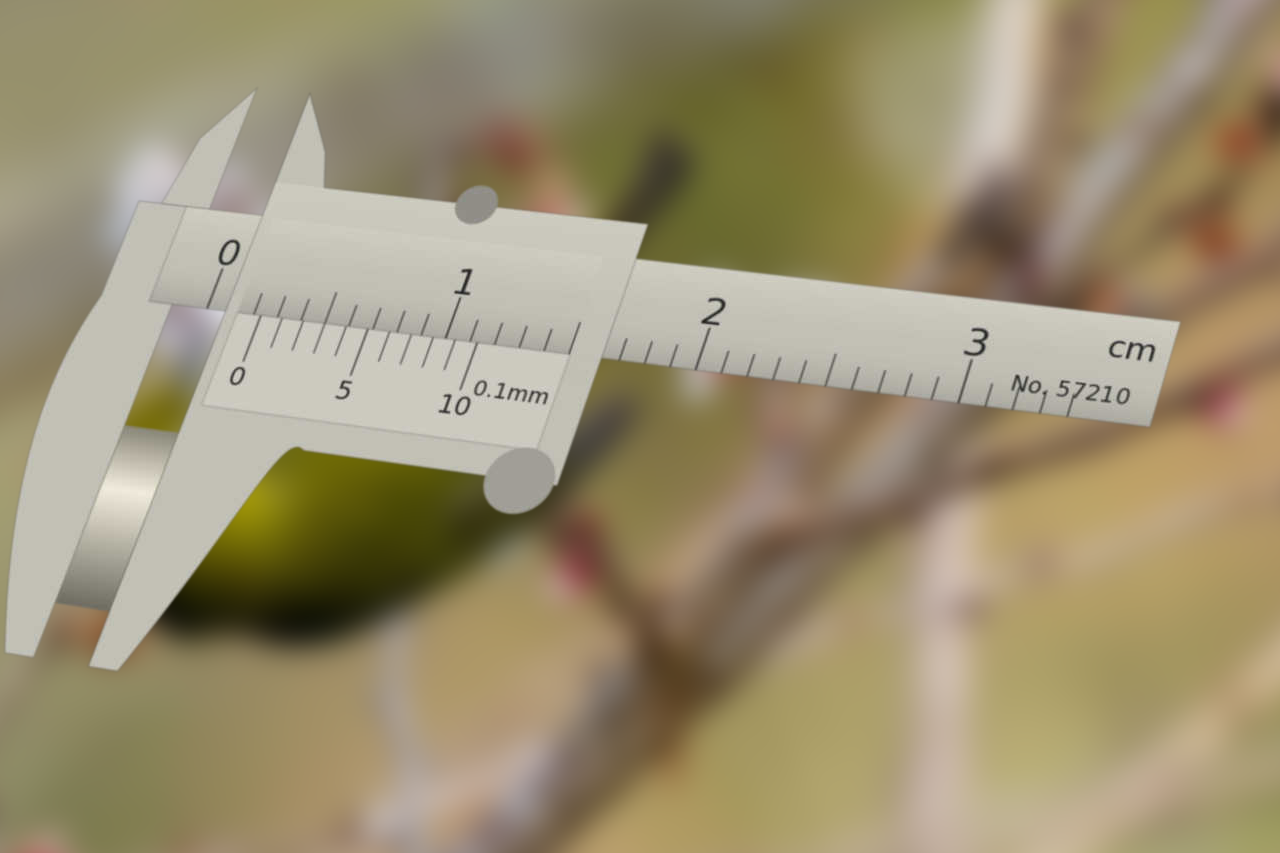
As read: 2.3 (mm)
